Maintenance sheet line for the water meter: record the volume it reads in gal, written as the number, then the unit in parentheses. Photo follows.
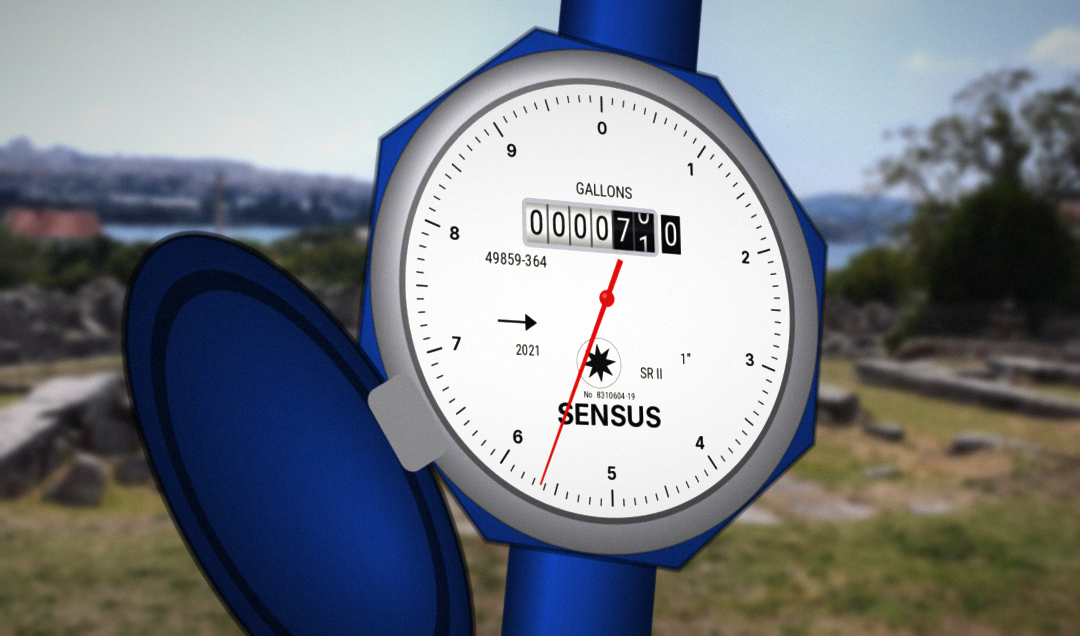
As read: 705.6 (gal)
